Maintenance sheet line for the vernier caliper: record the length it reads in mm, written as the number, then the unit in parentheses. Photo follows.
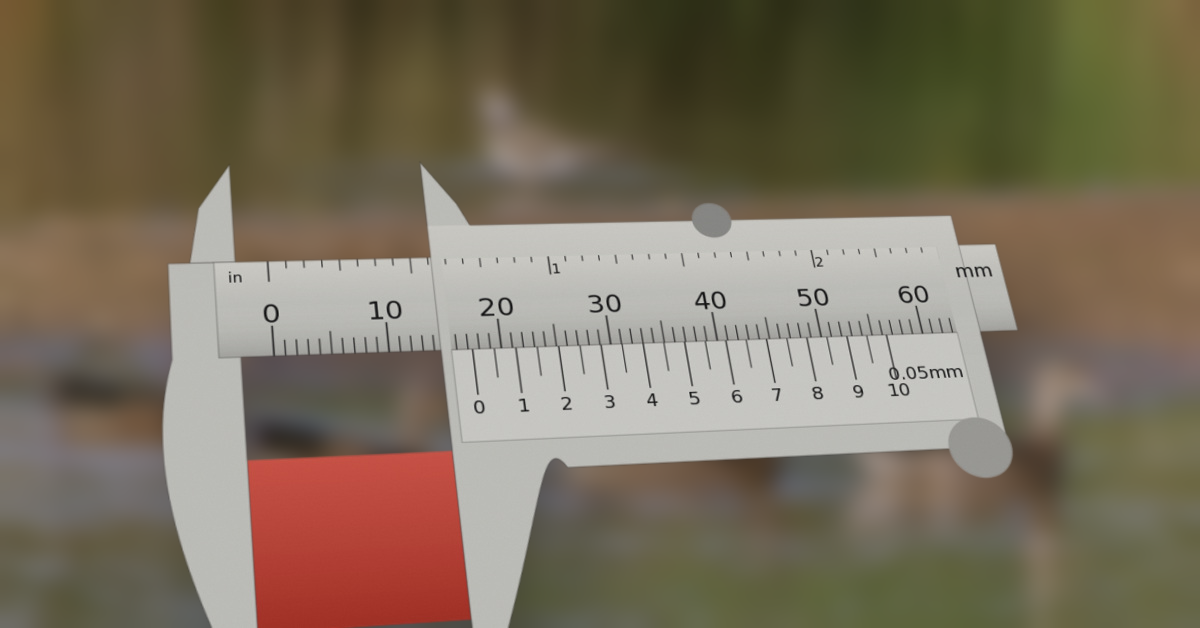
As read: 17.4 (mm)
